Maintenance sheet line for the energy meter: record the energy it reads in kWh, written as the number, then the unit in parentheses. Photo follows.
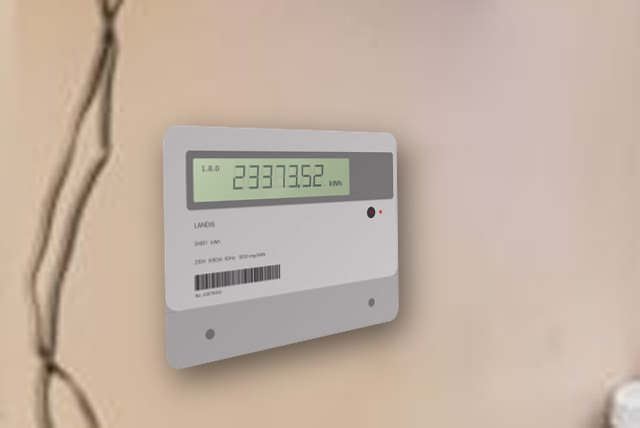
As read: 23373.52 (kWh)
